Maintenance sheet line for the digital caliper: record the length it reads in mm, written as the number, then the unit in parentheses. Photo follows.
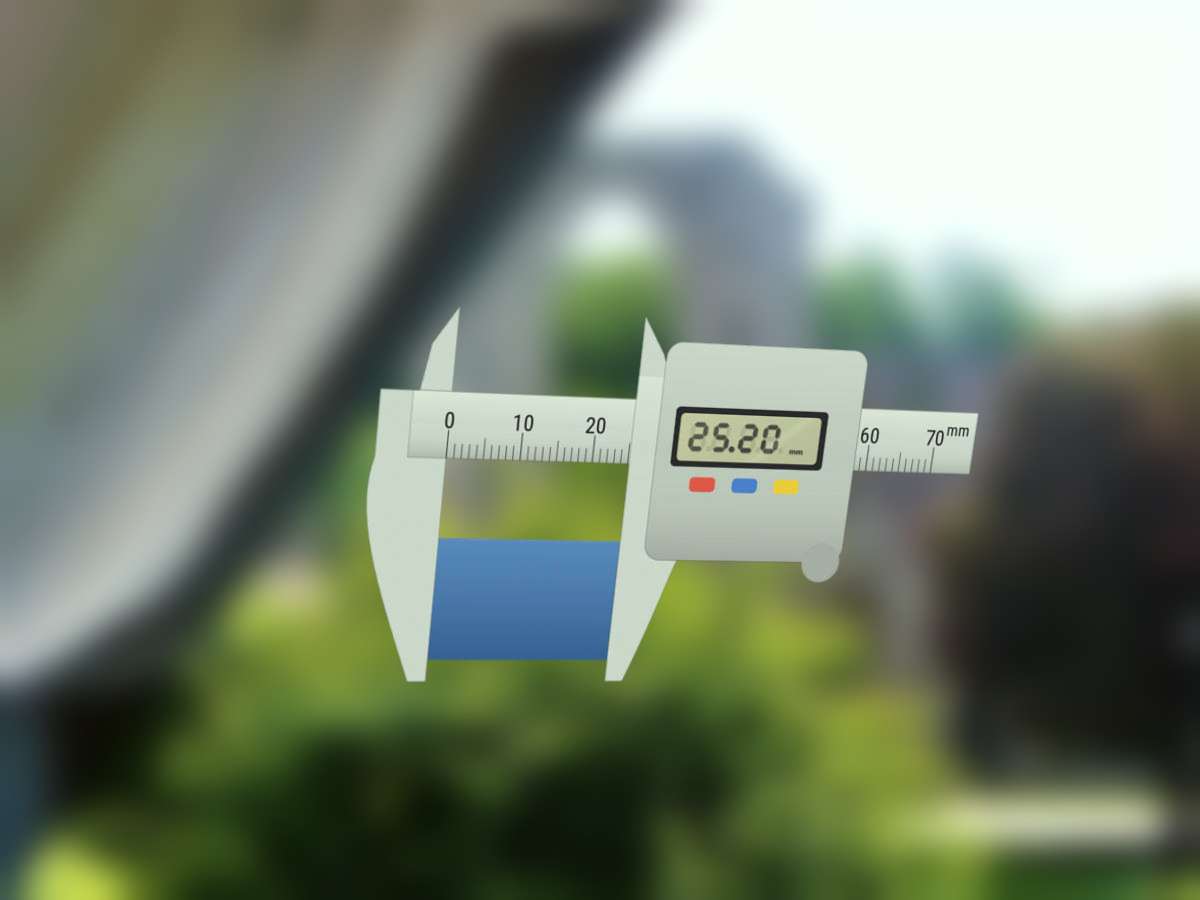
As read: 25.20 (mm)
